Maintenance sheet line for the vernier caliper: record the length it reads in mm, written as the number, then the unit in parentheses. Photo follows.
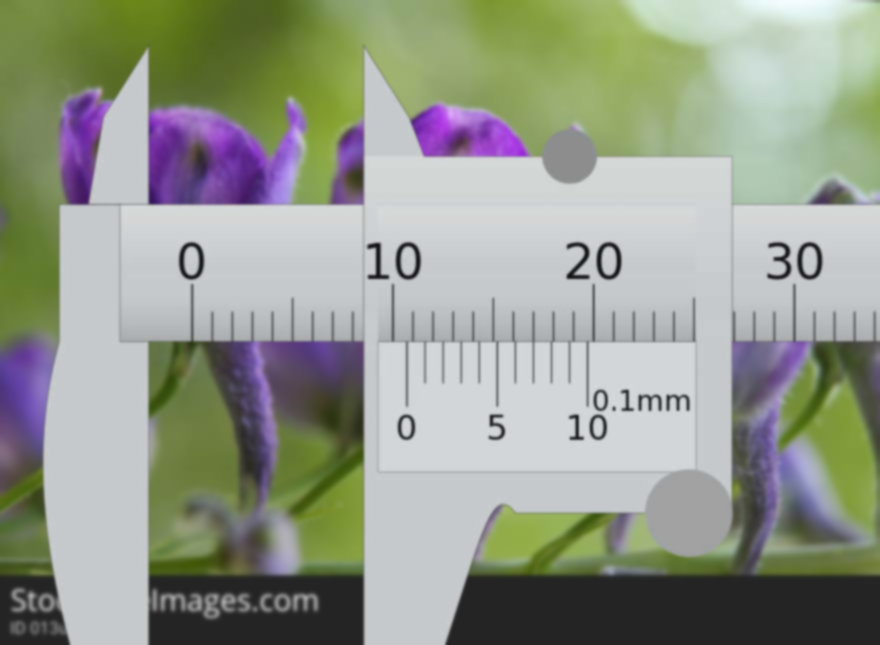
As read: 10.7 (mm)
